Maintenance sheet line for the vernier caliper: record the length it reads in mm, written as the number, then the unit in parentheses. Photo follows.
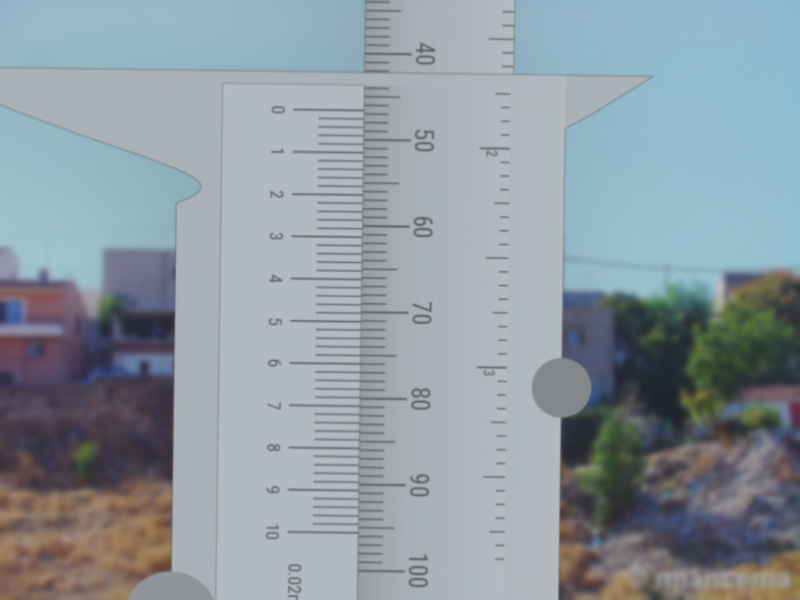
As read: 46.6 (mm)
